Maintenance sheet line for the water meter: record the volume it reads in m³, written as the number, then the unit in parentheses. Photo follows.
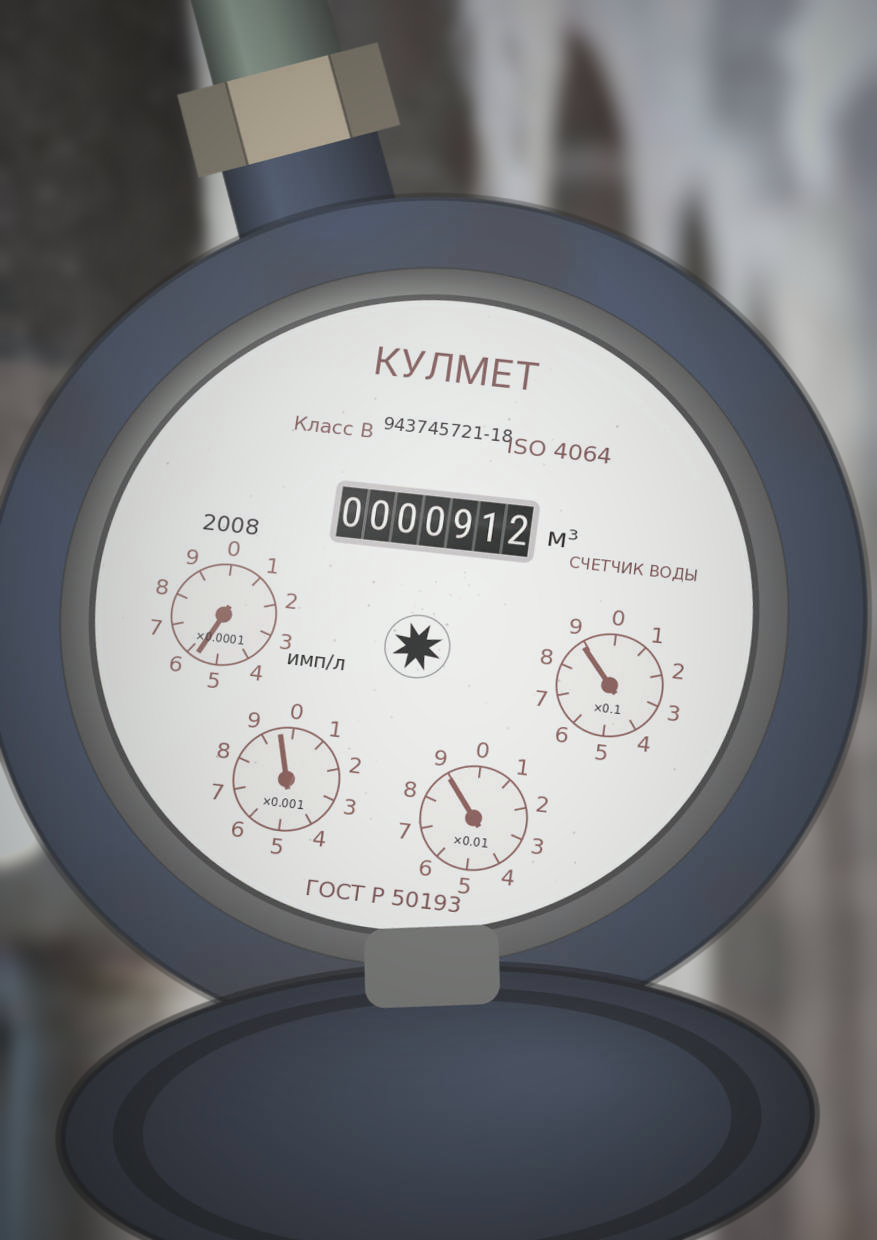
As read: 912.8895 (m³)
